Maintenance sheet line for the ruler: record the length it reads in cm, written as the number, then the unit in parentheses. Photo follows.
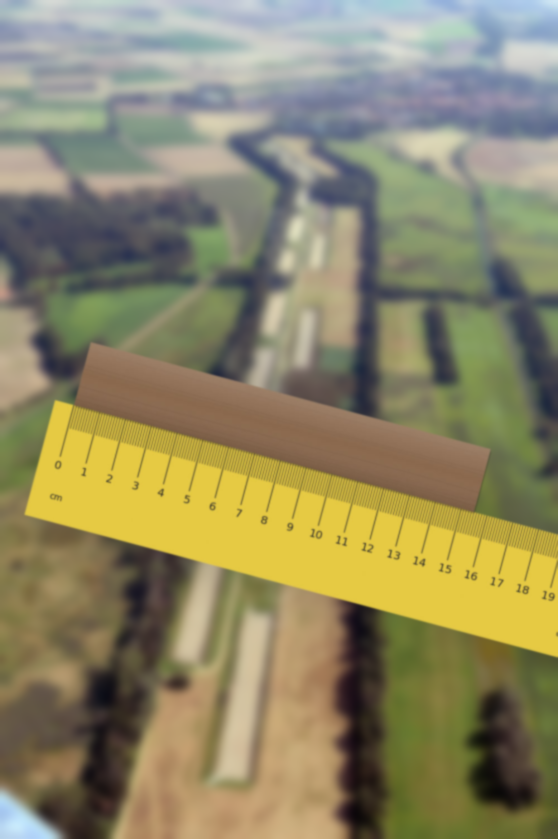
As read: 15.5 (cm)
